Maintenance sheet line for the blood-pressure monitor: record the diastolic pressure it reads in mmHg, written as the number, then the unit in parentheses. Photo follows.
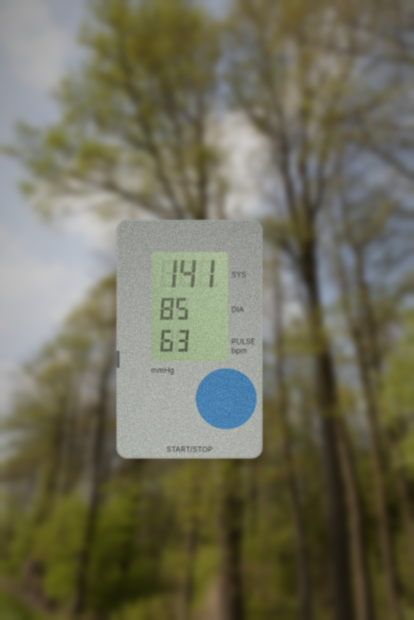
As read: 85 (mmHg)
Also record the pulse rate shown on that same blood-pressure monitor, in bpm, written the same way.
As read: 63 (bpm)
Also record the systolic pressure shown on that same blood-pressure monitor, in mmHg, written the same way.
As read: 141 (mmHg)
